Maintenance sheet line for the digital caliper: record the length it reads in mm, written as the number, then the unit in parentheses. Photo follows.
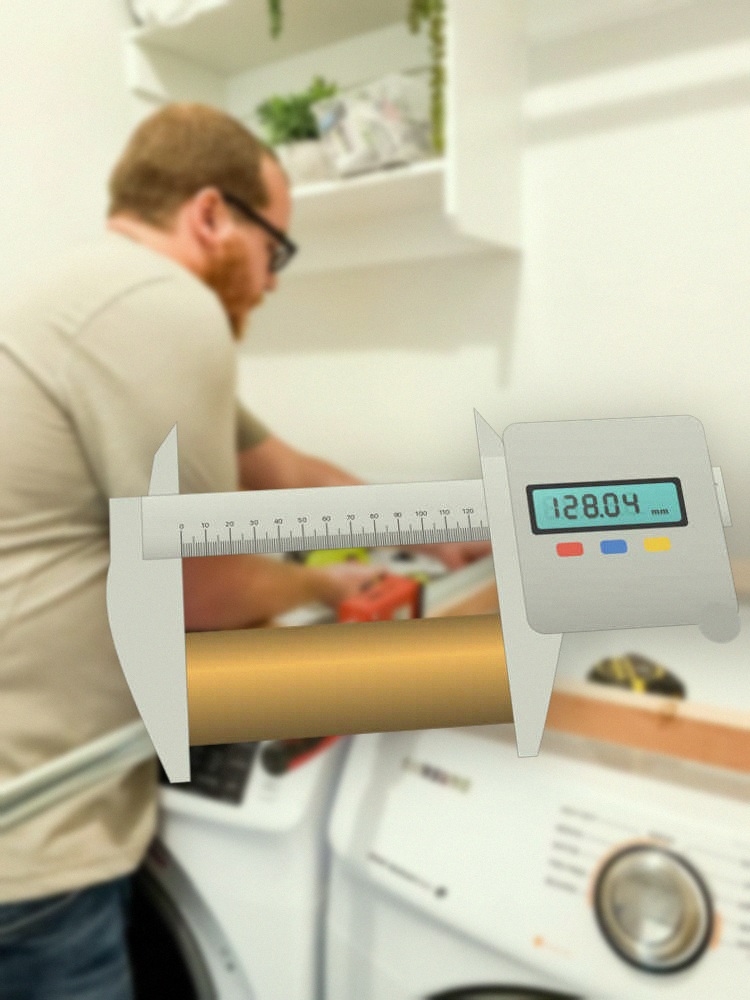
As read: 128.04 (mm)
